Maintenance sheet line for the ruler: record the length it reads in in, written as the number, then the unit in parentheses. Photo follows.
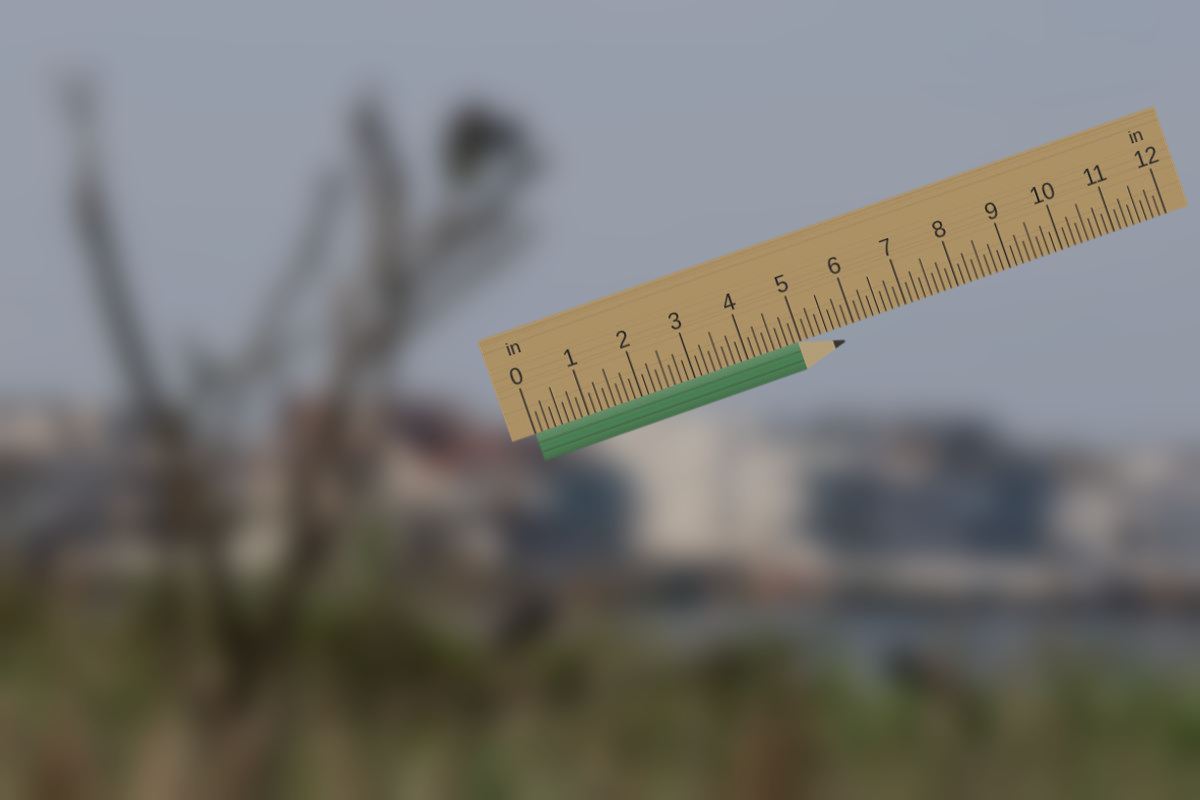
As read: 5.75 (in)
